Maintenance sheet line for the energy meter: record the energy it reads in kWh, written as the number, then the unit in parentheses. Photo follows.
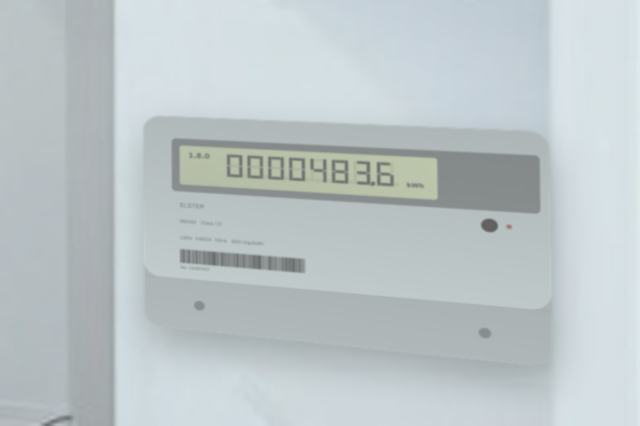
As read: 483.6 (kWh)
